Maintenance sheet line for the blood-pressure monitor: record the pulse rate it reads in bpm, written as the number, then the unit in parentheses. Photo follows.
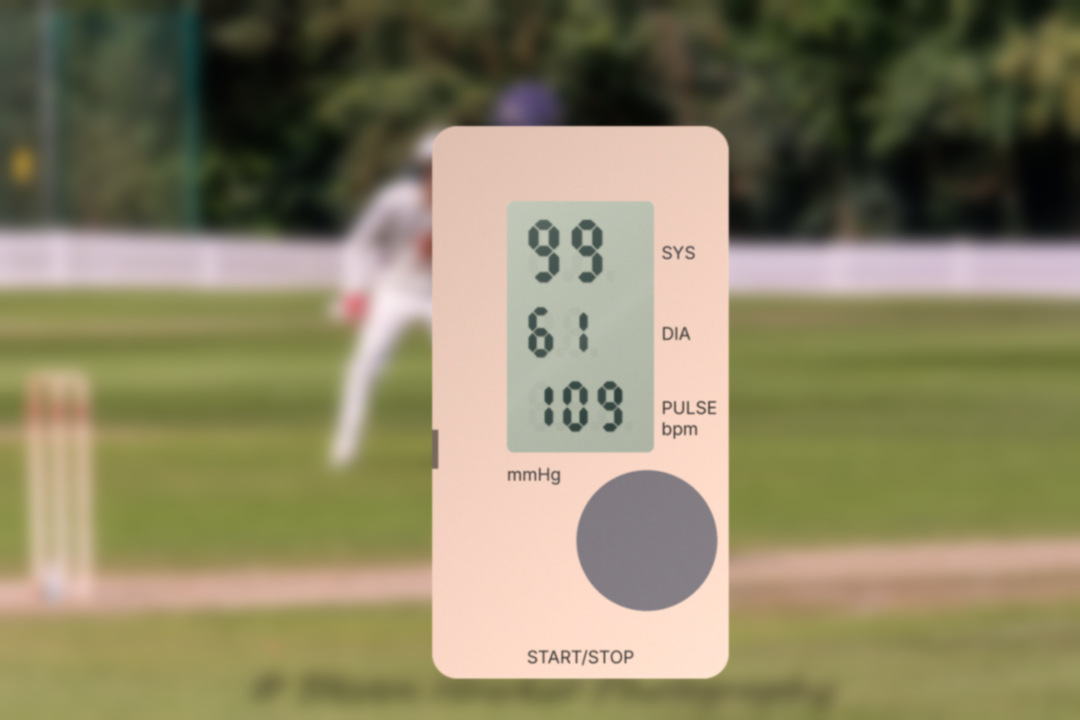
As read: 109 (bpm)
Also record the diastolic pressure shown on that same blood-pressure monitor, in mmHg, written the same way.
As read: 61 (mmHg)
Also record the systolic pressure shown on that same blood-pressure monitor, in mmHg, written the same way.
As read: 99 (mmHg)
